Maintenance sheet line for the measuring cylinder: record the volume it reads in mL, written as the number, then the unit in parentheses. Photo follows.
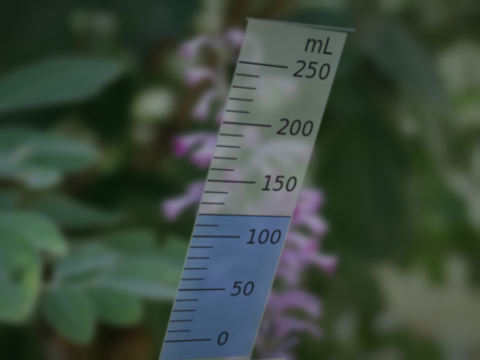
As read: 120 (mL)
